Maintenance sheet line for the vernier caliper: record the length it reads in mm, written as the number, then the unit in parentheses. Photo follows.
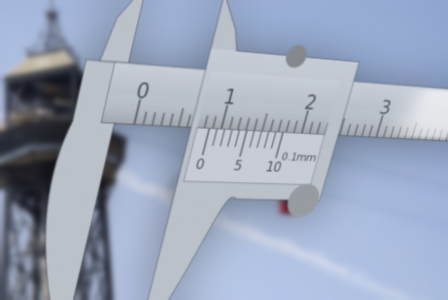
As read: 8.6 (mm)
